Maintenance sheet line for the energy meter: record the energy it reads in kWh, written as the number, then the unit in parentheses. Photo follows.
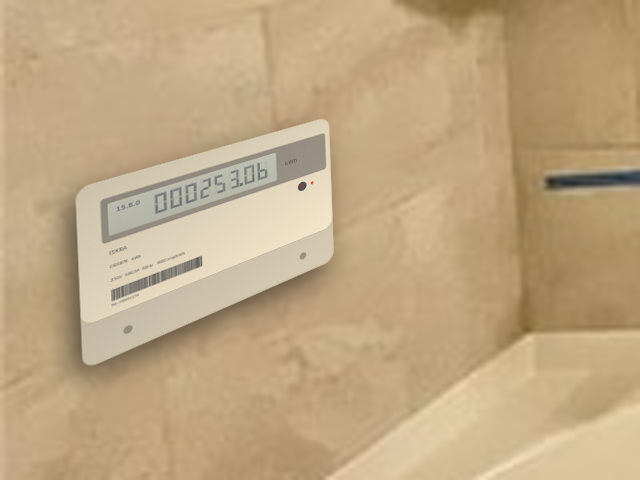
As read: 253.06 (kWh)
